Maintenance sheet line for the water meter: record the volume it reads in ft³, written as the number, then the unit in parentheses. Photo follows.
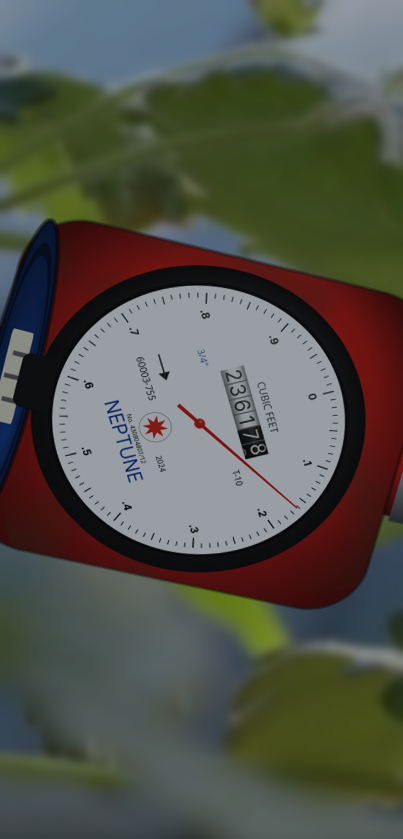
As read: 236178.16 (ft³)
